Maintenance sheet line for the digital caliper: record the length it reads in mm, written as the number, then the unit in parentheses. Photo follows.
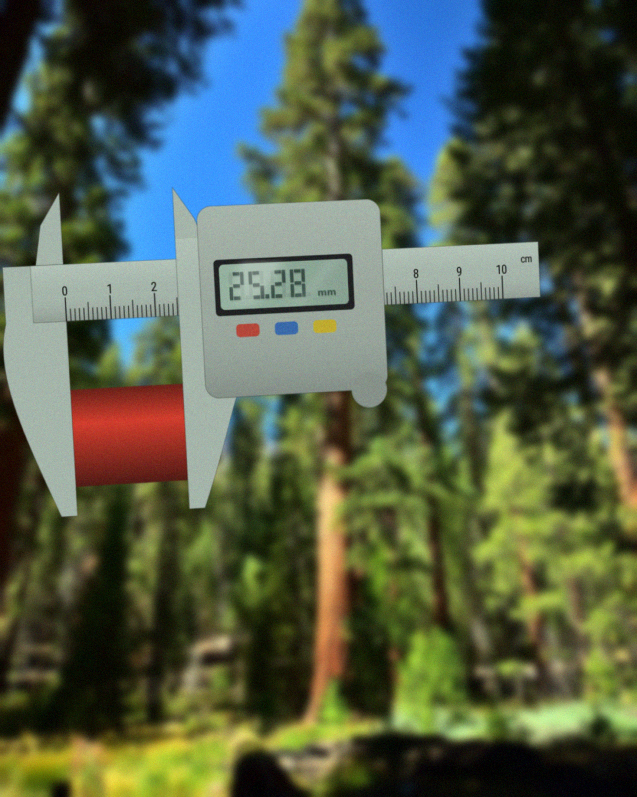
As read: 25.28 (mm)
